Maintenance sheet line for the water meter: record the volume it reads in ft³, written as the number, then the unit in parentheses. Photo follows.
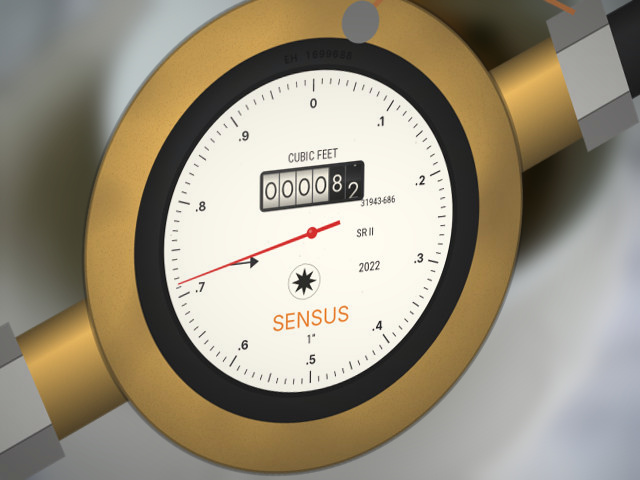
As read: 81.71 (ft³)
